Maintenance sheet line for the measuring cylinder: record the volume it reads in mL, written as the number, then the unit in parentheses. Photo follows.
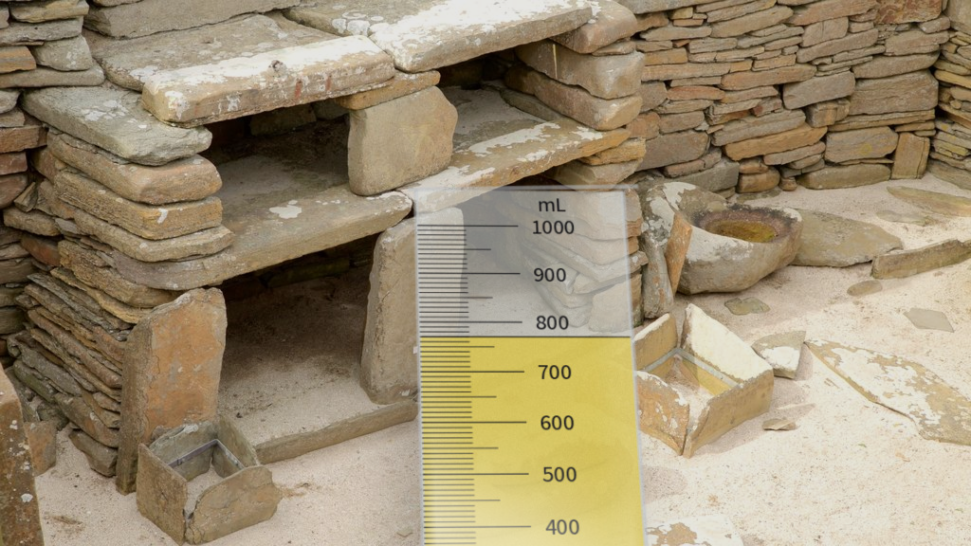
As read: 770 (mL)
